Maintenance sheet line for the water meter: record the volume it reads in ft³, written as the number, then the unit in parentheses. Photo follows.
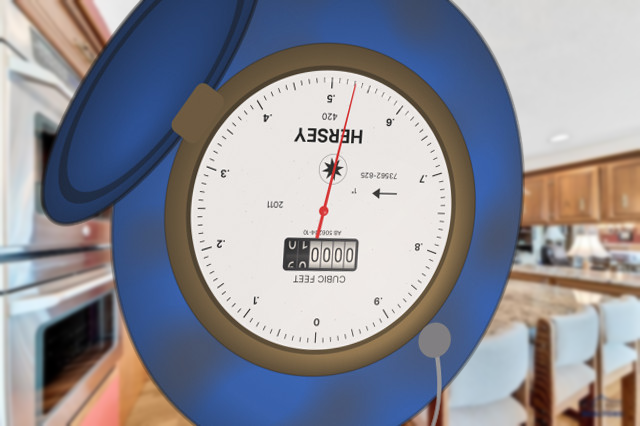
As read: 9.53 (ft³)
